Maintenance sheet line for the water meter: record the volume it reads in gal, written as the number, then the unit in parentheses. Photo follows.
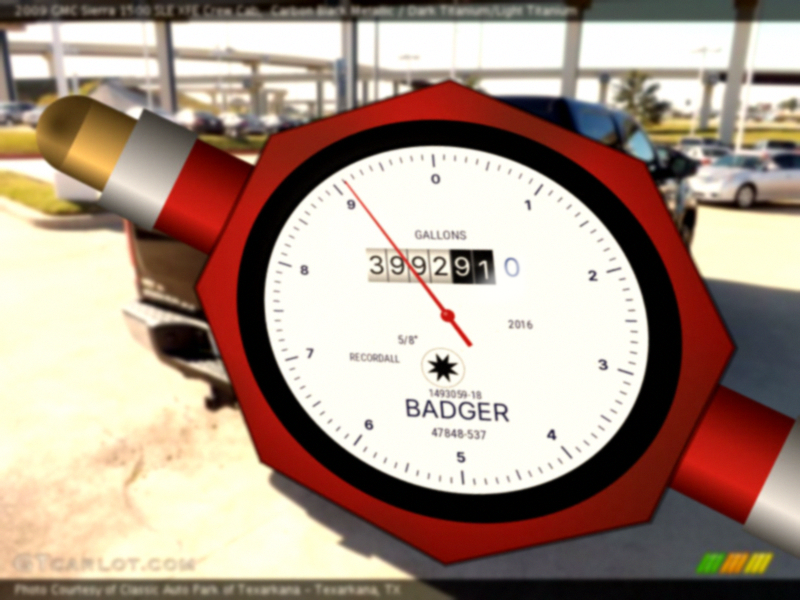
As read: 3992909.1 (gal)
